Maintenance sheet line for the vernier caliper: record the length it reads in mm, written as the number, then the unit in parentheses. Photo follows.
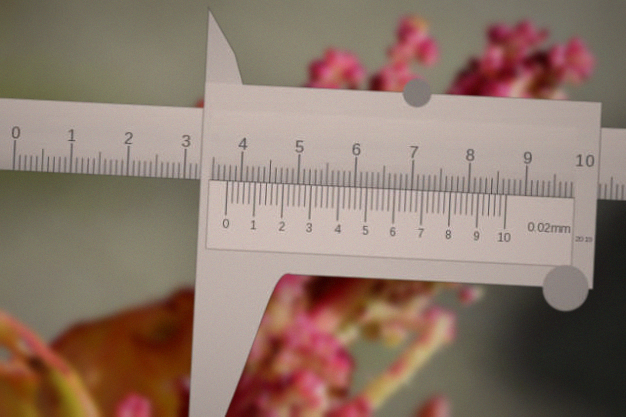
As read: 37.6 (mm)
